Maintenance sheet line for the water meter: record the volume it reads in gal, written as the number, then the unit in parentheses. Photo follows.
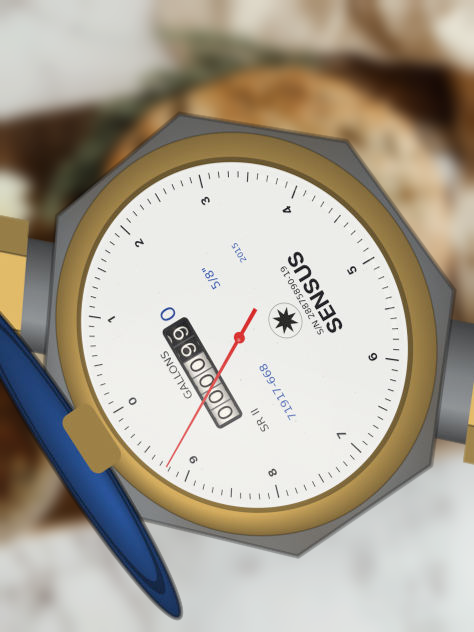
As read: 989.2 (gal)
